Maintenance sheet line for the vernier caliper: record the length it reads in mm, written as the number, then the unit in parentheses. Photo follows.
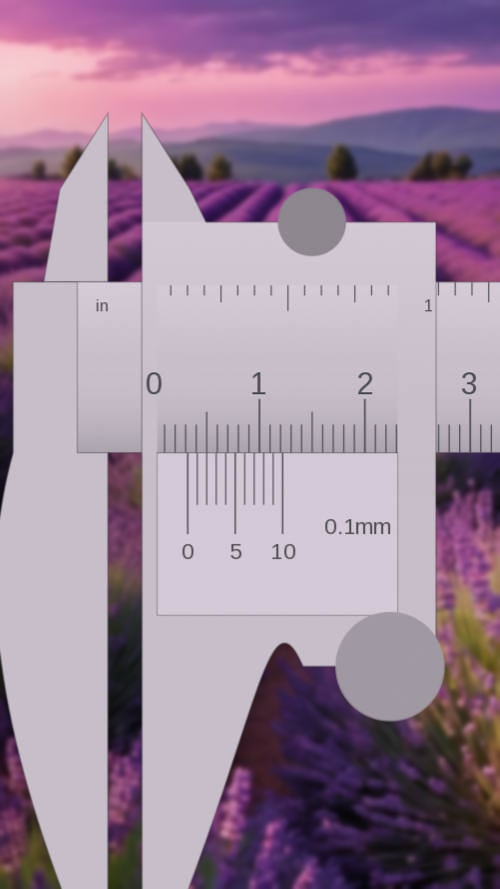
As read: 3.2 (mm)
